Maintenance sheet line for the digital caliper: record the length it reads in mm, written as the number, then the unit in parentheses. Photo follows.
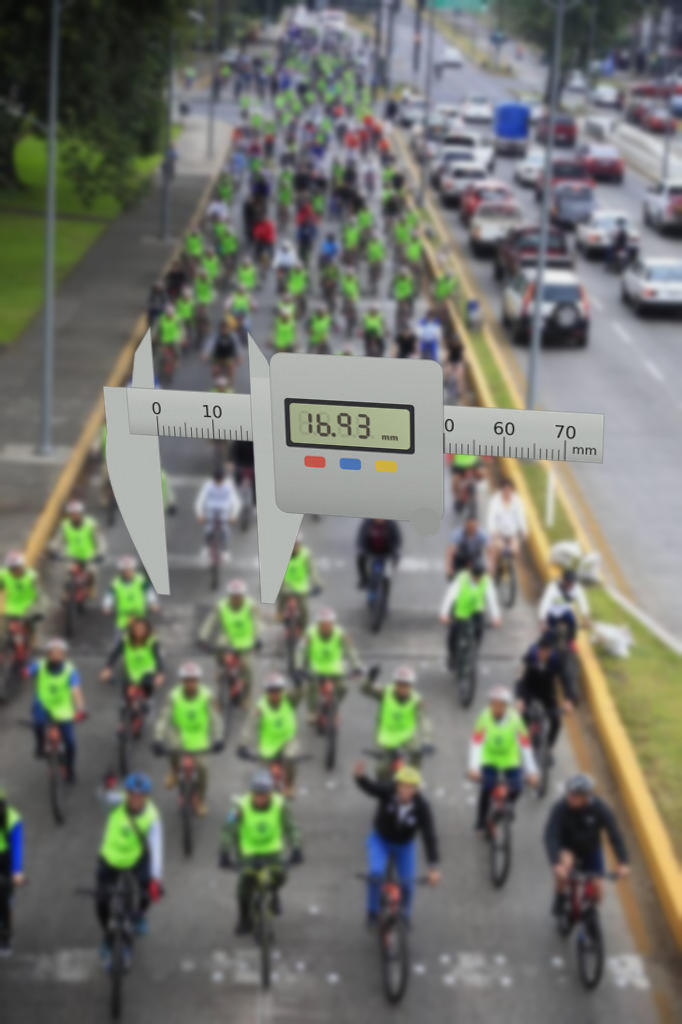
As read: 16.93 (mm)
